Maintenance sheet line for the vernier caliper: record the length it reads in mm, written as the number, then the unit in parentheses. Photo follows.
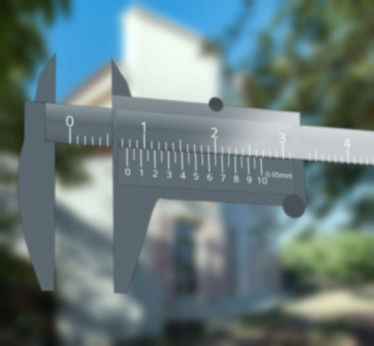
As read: 7.6 (mm)
